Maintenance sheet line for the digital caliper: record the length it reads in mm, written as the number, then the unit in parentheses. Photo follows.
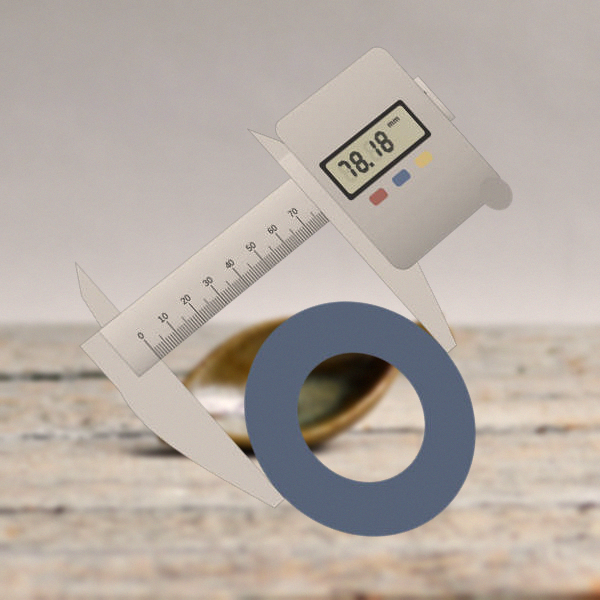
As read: 78.18 (mm)
